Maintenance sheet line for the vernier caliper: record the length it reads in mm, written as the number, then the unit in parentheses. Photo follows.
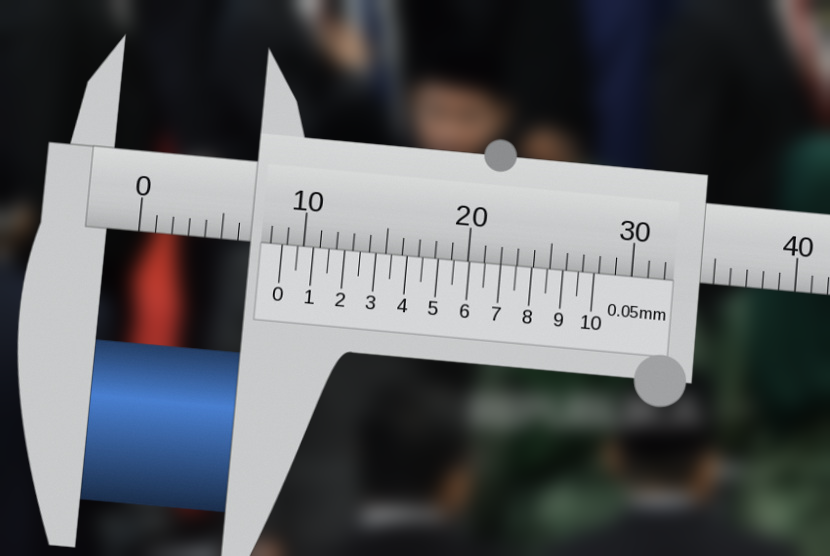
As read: 8.7 (mm)
